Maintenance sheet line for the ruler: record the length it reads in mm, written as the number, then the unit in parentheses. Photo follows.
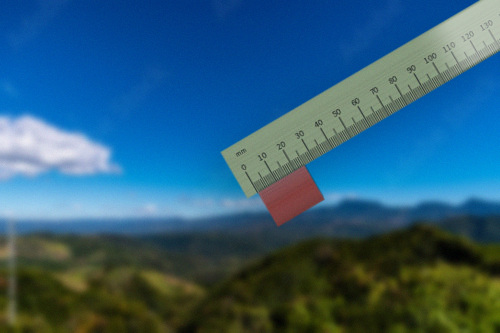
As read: 25 (mm)
